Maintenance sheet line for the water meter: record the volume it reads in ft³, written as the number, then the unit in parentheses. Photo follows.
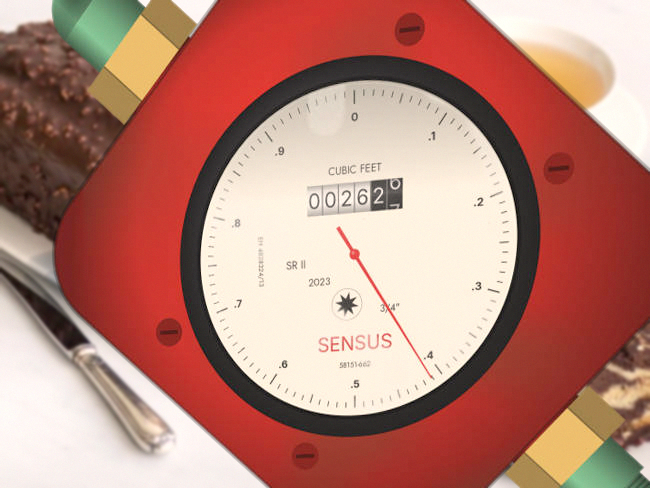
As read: 2626.41 (ft³)
